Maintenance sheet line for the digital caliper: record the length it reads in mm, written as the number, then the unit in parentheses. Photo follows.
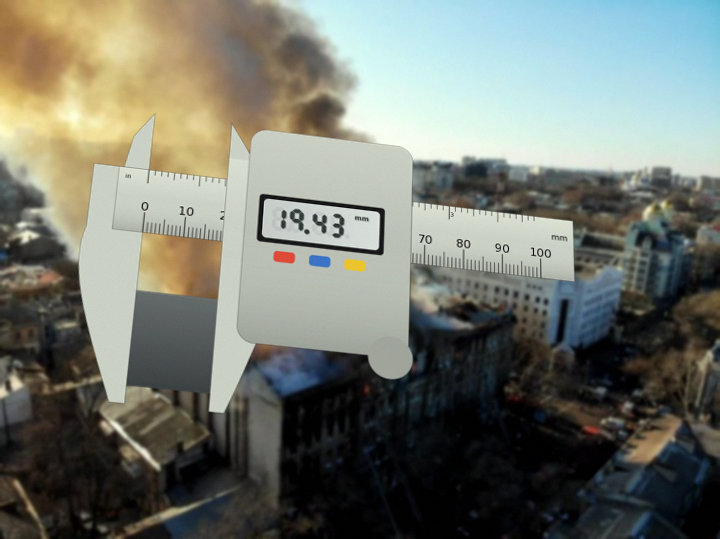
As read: 19.43 (mm)
